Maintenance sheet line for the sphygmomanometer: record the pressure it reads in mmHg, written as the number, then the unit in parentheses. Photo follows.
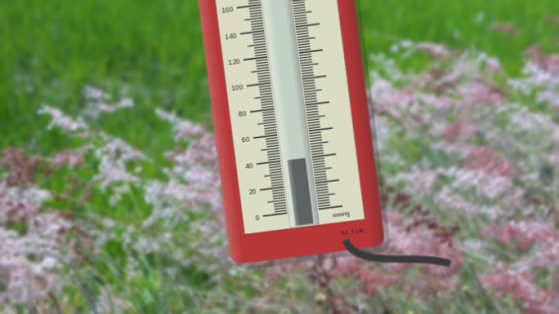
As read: 40 (mmHg)
